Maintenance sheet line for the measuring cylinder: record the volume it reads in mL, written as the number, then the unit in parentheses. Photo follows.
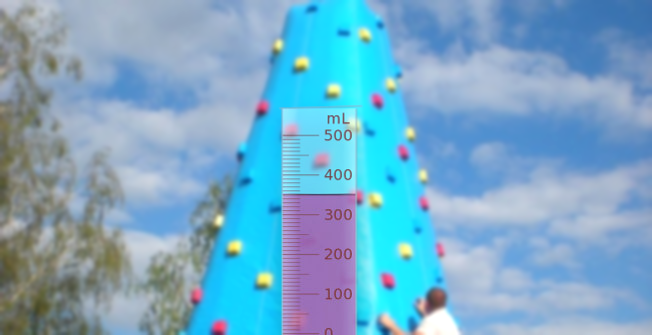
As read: 350 (mL)
